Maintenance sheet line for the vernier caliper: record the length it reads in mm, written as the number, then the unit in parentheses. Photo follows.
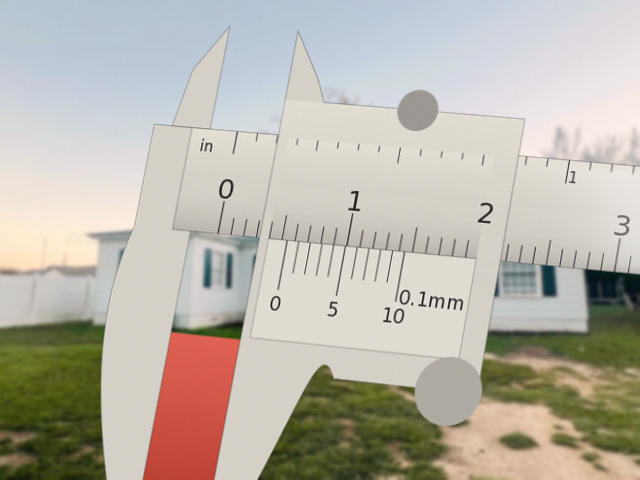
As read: 5.4 (mm)
